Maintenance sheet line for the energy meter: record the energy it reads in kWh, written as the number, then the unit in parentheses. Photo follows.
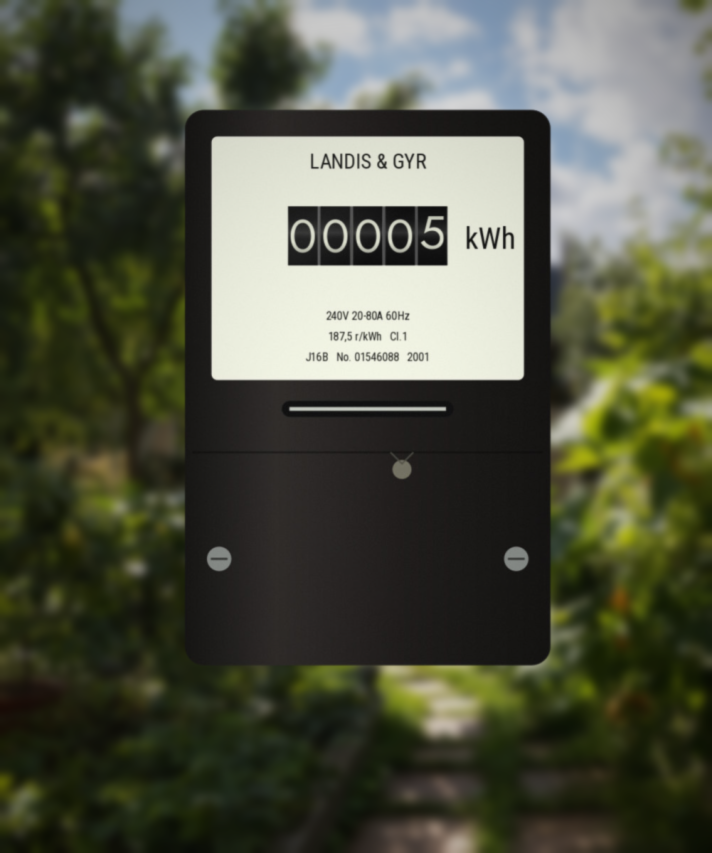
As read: 5 (kWh)
